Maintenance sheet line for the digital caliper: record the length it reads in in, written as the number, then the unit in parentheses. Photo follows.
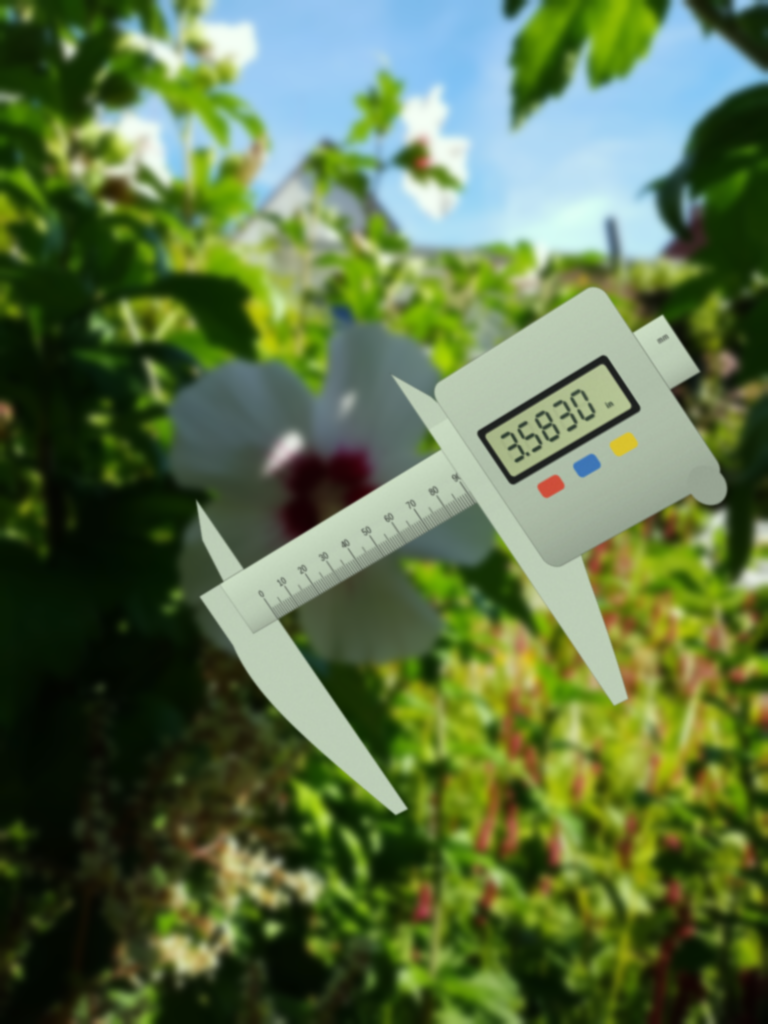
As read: 3.5830 (in)
